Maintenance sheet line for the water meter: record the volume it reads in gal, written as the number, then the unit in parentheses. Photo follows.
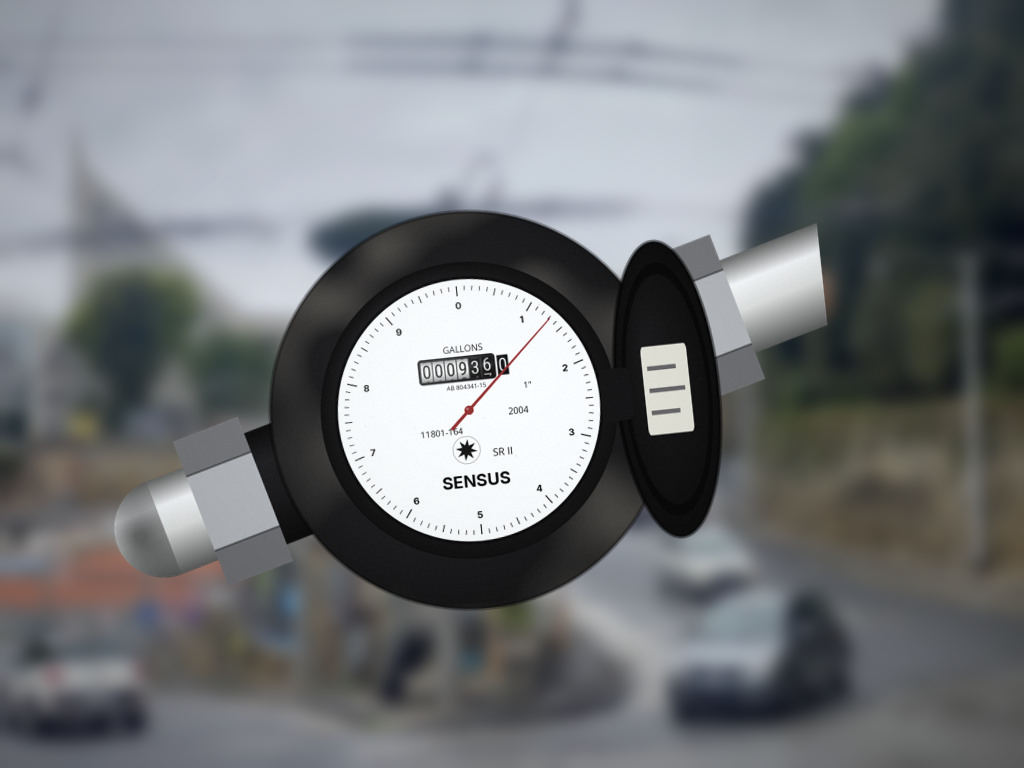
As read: 9361.3 (gal)
